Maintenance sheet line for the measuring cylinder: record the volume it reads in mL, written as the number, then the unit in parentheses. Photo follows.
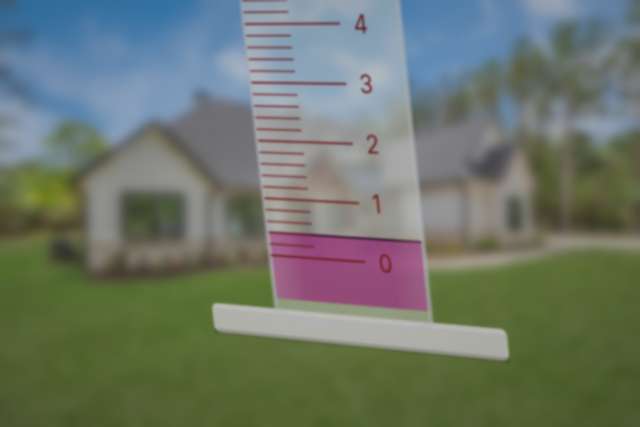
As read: 0.4 (mL)
